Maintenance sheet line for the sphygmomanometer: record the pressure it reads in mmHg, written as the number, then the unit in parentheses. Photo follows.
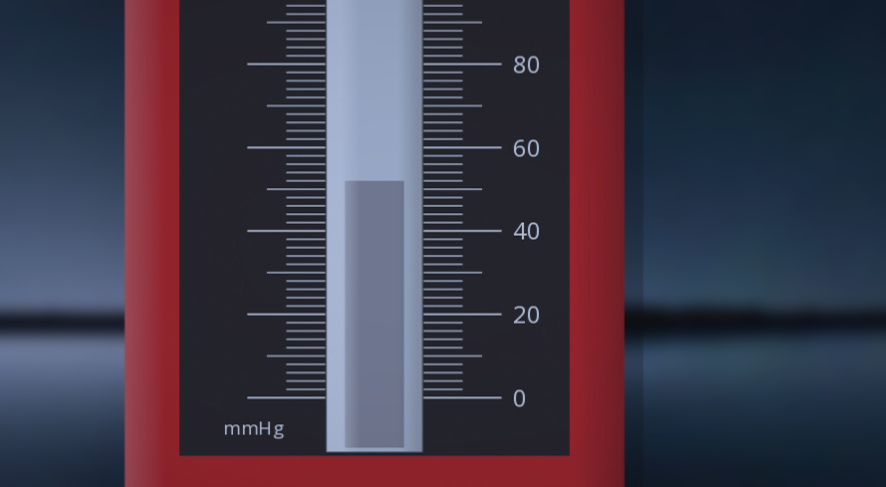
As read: 52 (mmHg)
